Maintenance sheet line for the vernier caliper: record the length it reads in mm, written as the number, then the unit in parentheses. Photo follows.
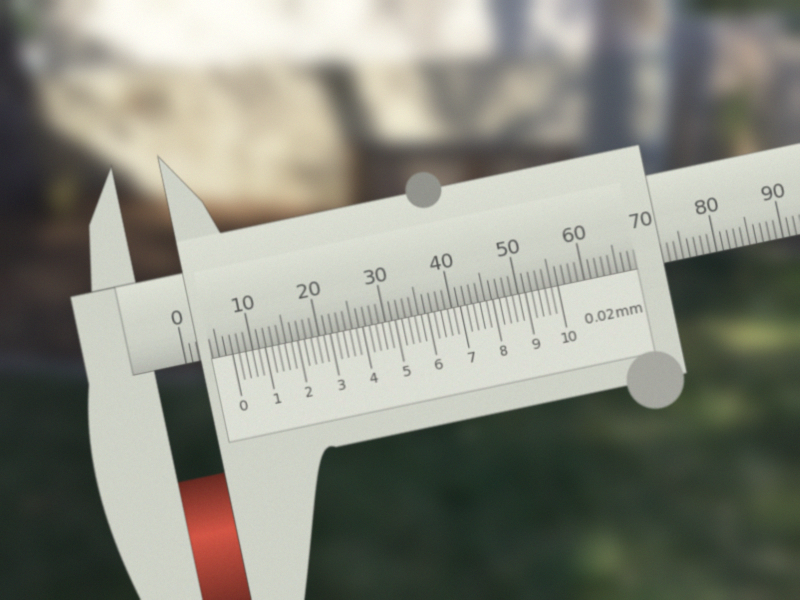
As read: 7.0 (mm)
